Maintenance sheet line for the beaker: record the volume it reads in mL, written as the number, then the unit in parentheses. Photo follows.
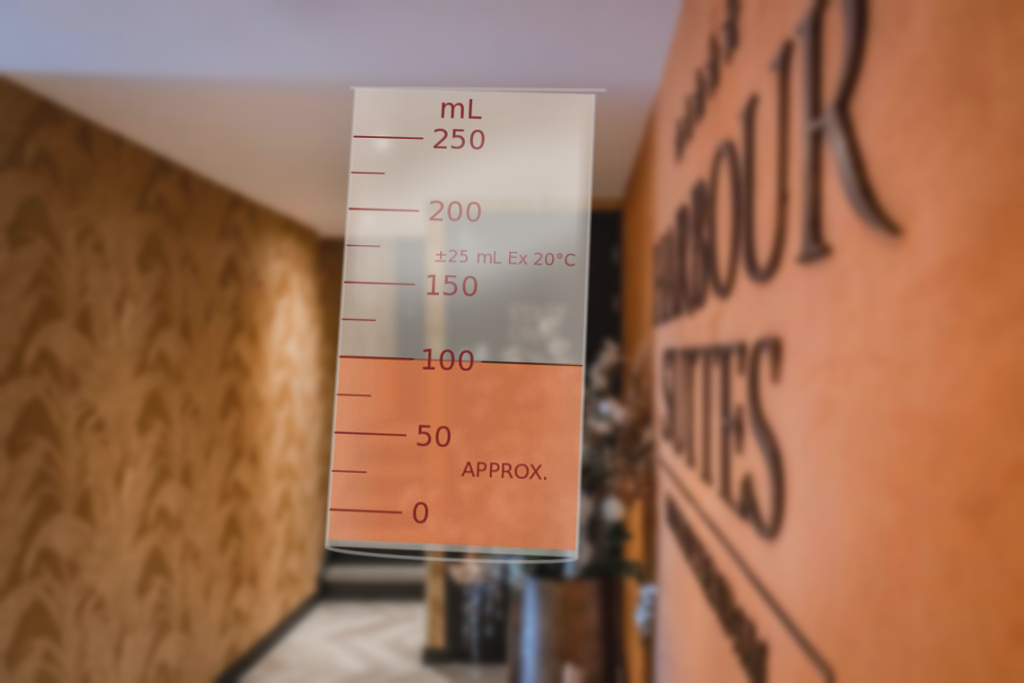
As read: 100 (mL)
